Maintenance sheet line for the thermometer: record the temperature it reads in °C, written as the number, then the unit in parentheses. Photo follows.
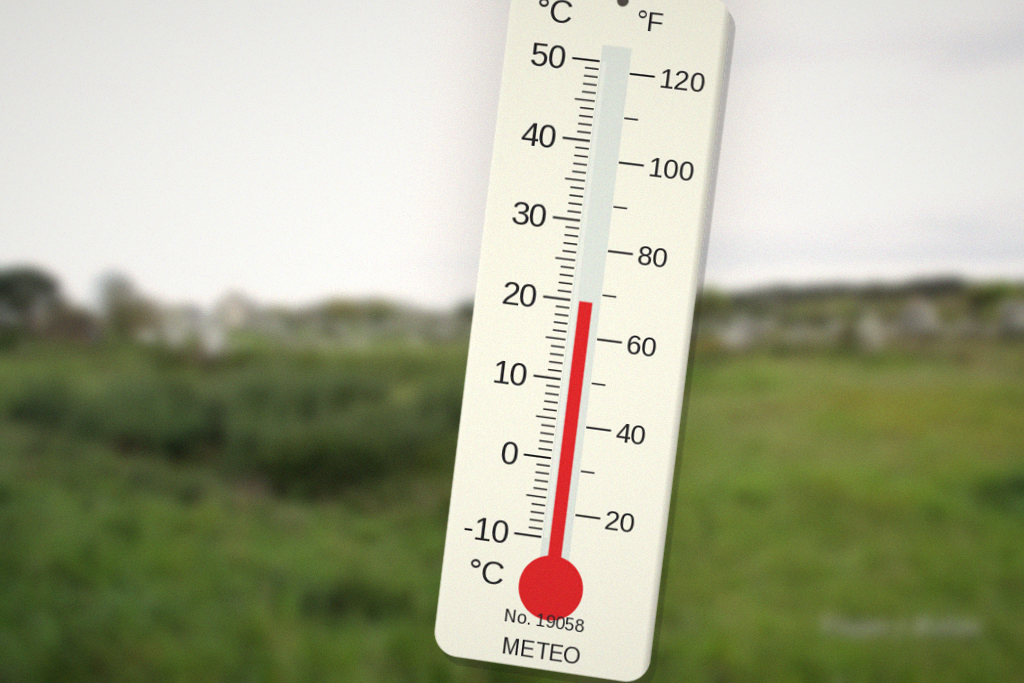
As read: 20 (°C)
